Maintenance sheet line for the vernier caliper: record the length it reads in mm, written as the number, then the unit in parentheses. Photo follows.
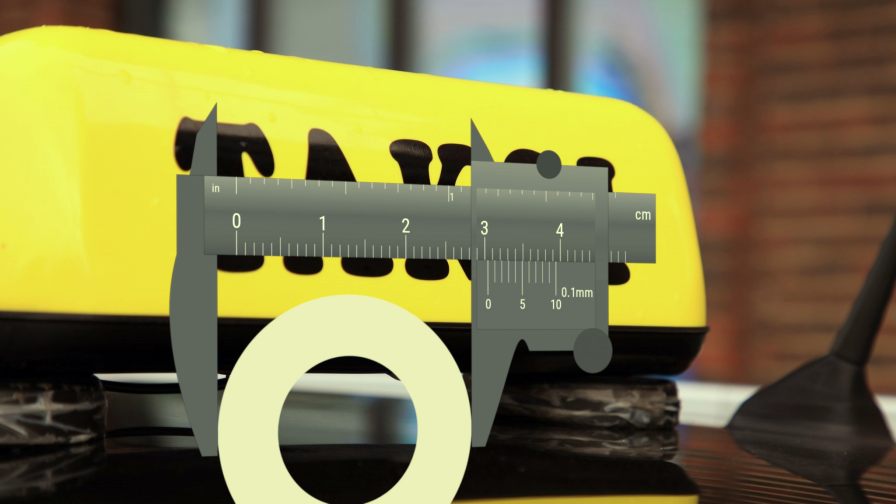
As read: 30.4 (mm)
